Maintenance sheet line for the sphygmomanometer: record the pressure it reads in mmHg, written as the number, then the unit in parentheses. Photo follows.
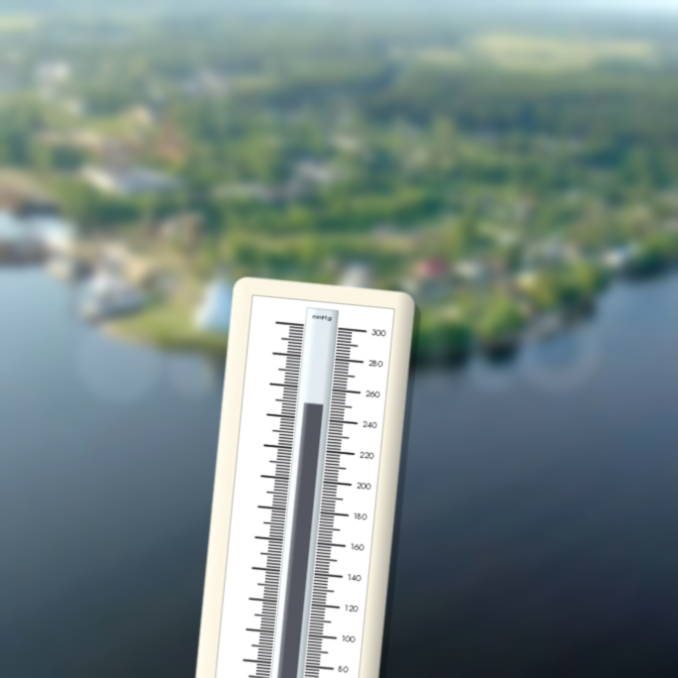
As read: 250 (mmHg)
